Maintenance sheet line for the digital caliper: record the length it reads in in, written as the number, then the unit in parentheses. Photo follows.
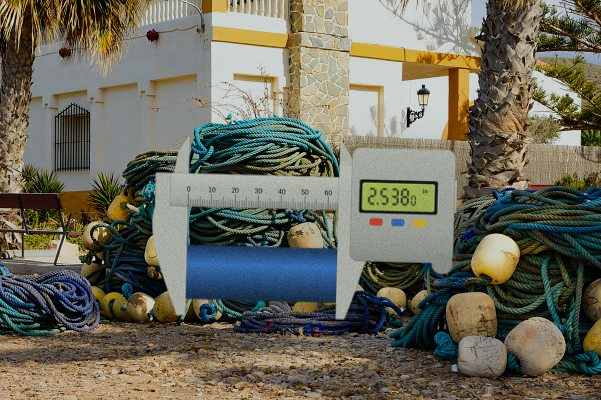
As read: 2.5380 (in)
